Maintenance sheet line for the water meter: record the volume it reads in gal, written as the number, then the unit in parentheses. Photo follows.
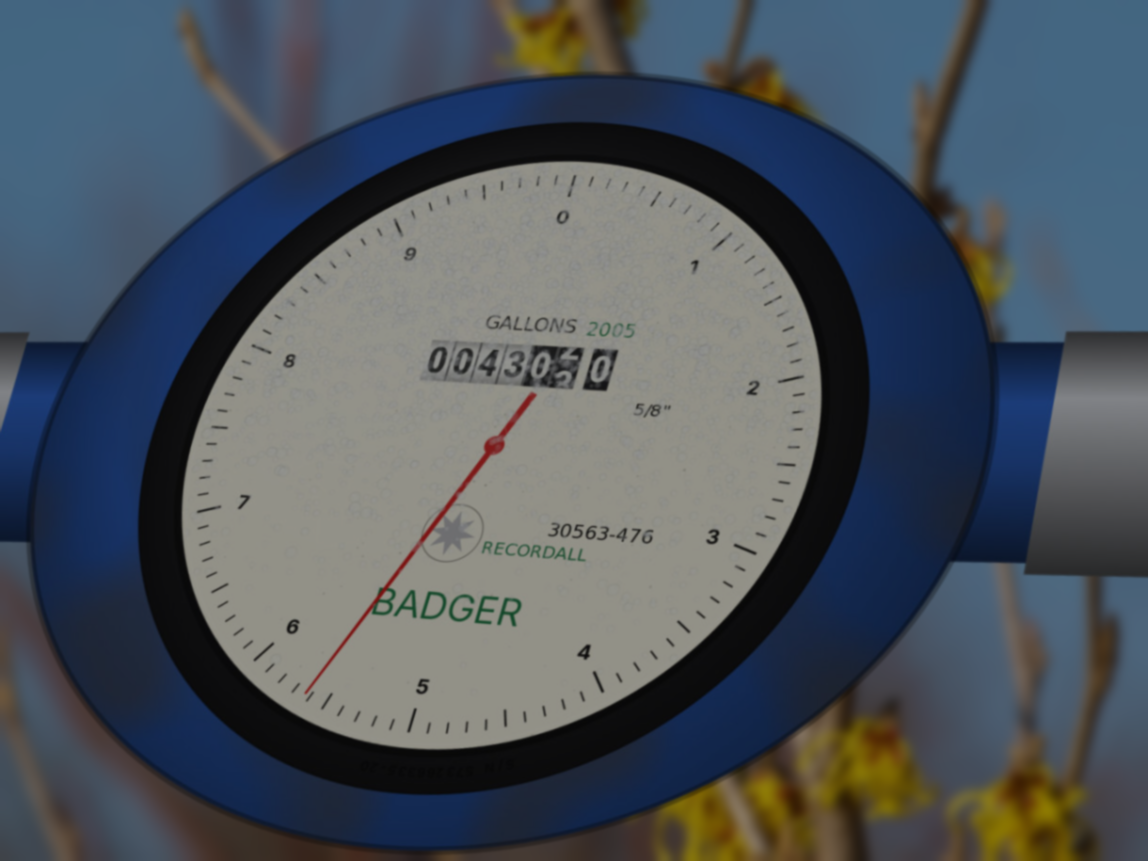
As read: 43025.6 (gal)
